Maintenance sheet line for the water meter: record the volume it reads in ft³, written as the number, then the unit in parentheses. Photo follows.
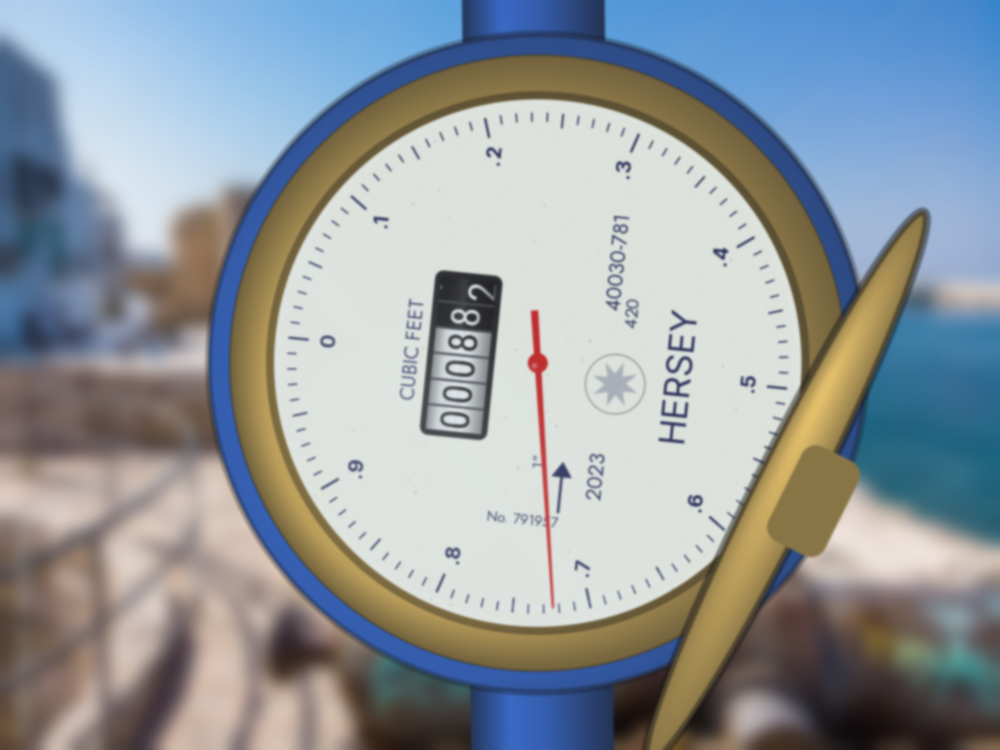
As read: 881.72 (ft³)
